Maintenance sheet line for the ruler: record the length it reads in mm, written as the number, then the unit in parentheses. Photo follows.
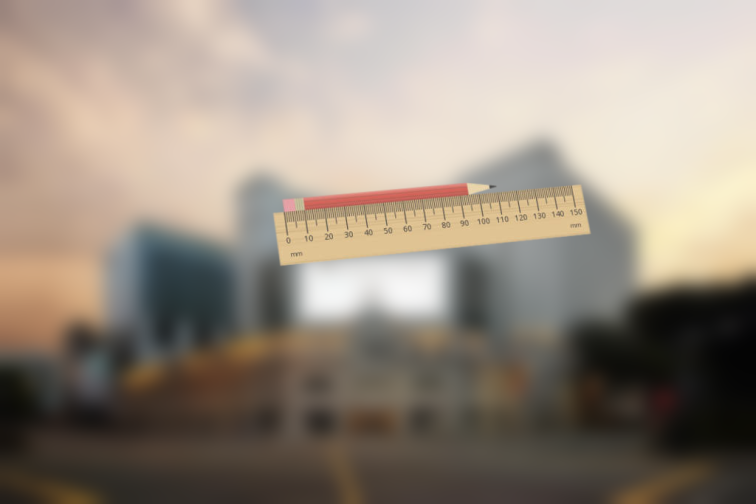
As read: 110 (mm)
